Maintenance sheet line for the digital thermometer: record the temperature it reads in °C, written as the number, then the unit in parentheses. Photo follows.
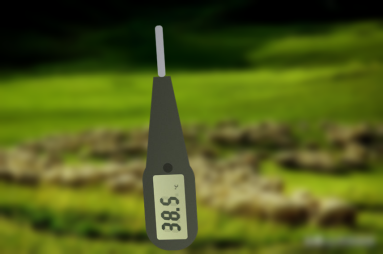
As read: 38.5 (°C)
